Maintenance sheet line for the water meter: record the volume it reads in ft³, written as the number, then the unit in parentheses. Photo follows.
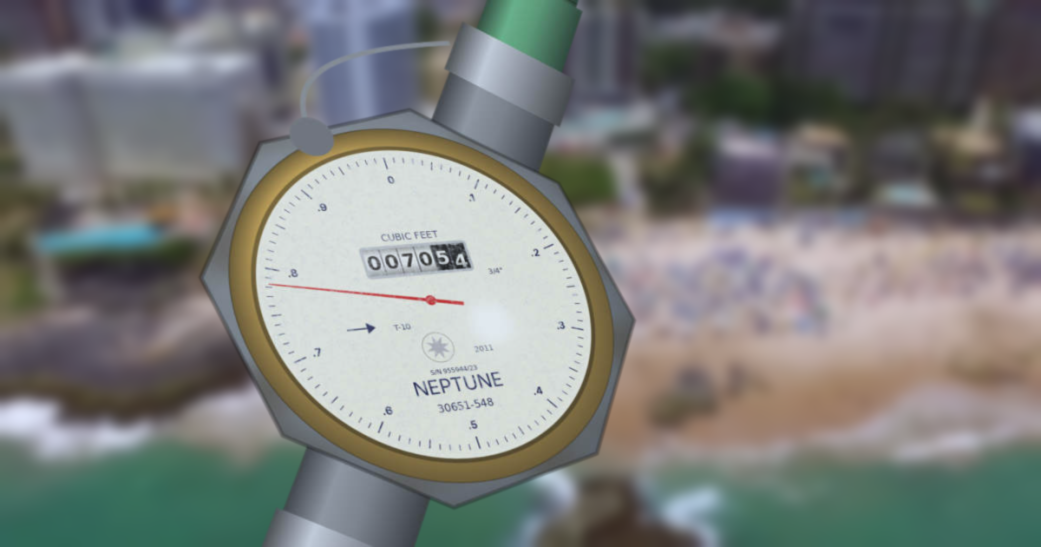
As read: 7053.78 (ft³)
